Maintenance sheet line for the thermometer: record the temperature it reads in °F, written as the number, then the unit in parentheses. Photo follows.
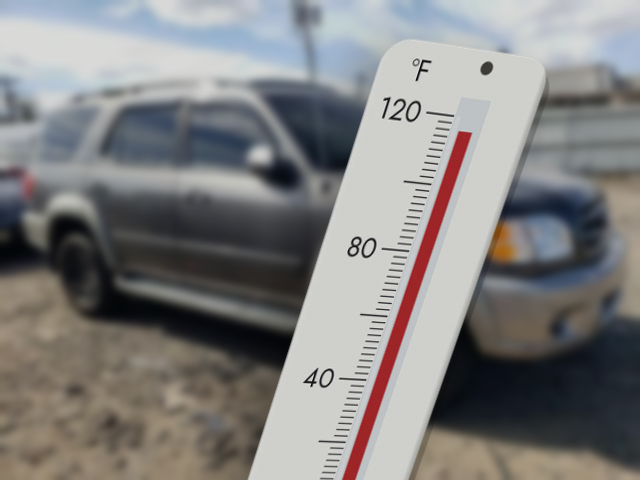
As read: 116 (°F)
